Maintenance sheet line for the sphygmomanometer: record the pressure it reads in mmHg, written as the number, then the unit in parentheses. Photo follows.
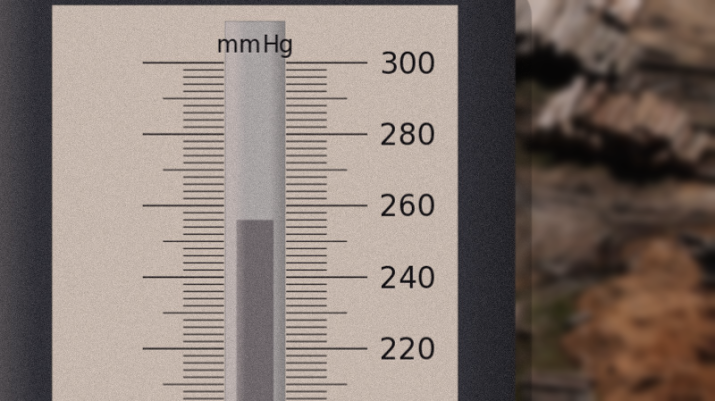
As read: 256 (mmHg)
